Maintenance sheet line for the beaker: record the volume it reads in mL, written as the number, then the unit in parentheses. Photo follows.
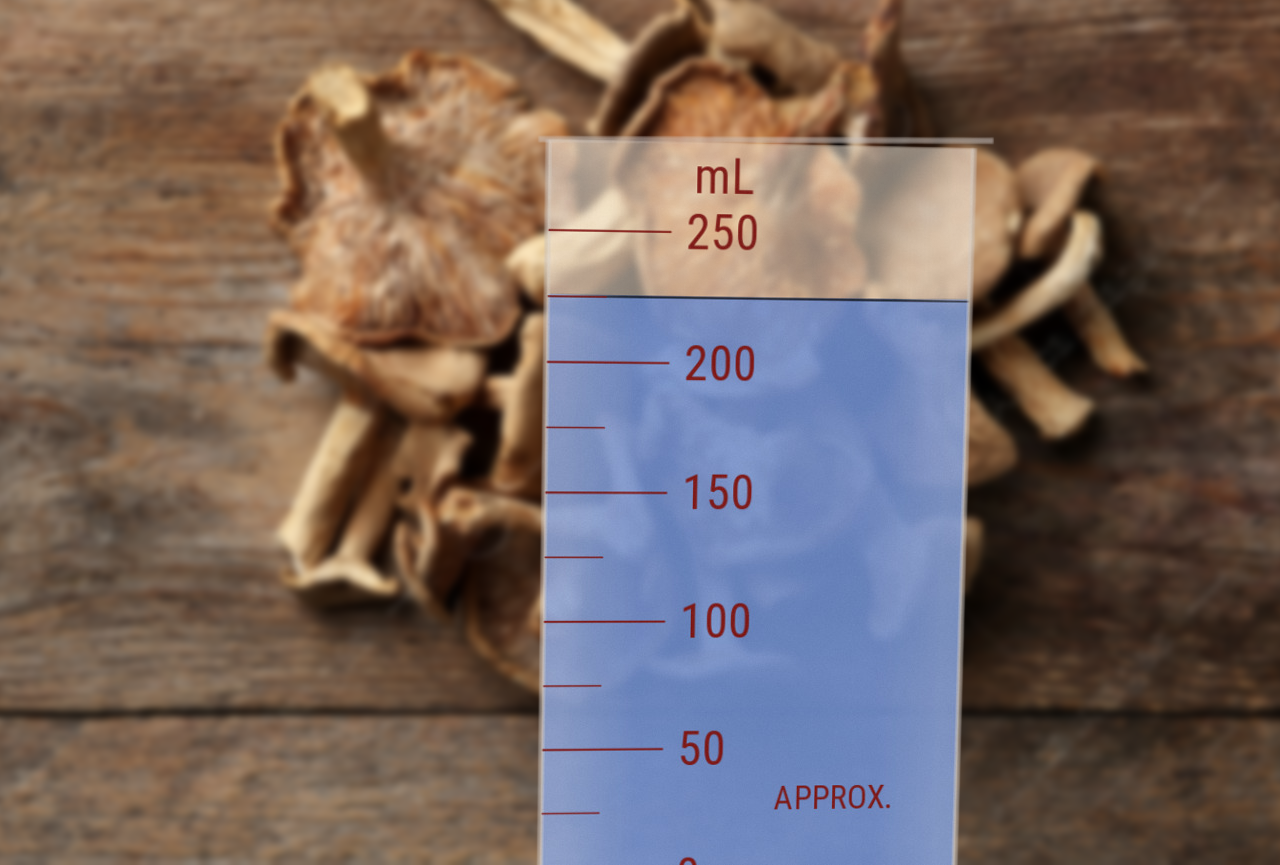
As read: 225 (mL)
